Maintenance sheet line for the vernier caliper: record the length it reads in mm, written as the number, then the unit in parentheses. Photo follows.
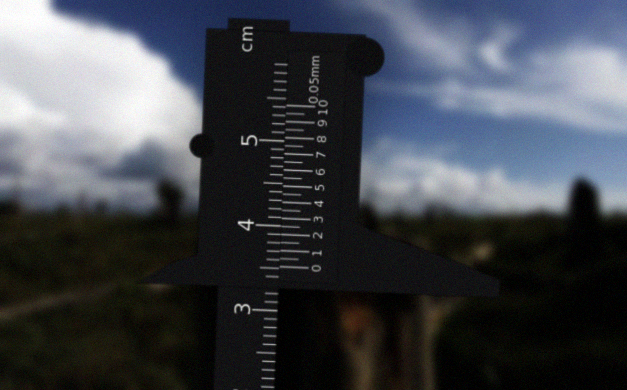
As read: 35.2 (mm)
